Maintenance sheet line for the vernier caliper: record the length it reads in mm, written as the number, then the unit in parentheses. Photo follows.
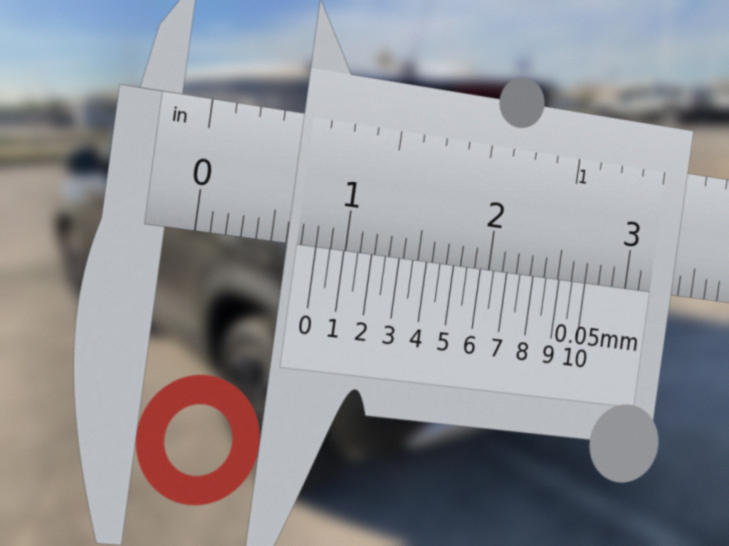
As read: 8.0 (mm)
